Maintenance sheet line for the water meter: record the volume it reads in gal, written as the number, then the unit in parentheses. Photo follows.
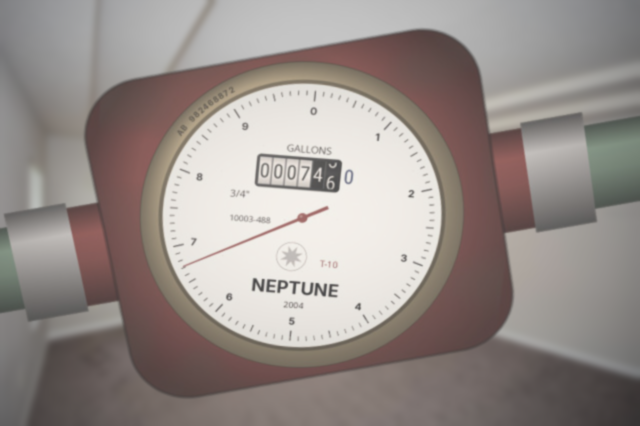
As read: 7456.7 (gal)
